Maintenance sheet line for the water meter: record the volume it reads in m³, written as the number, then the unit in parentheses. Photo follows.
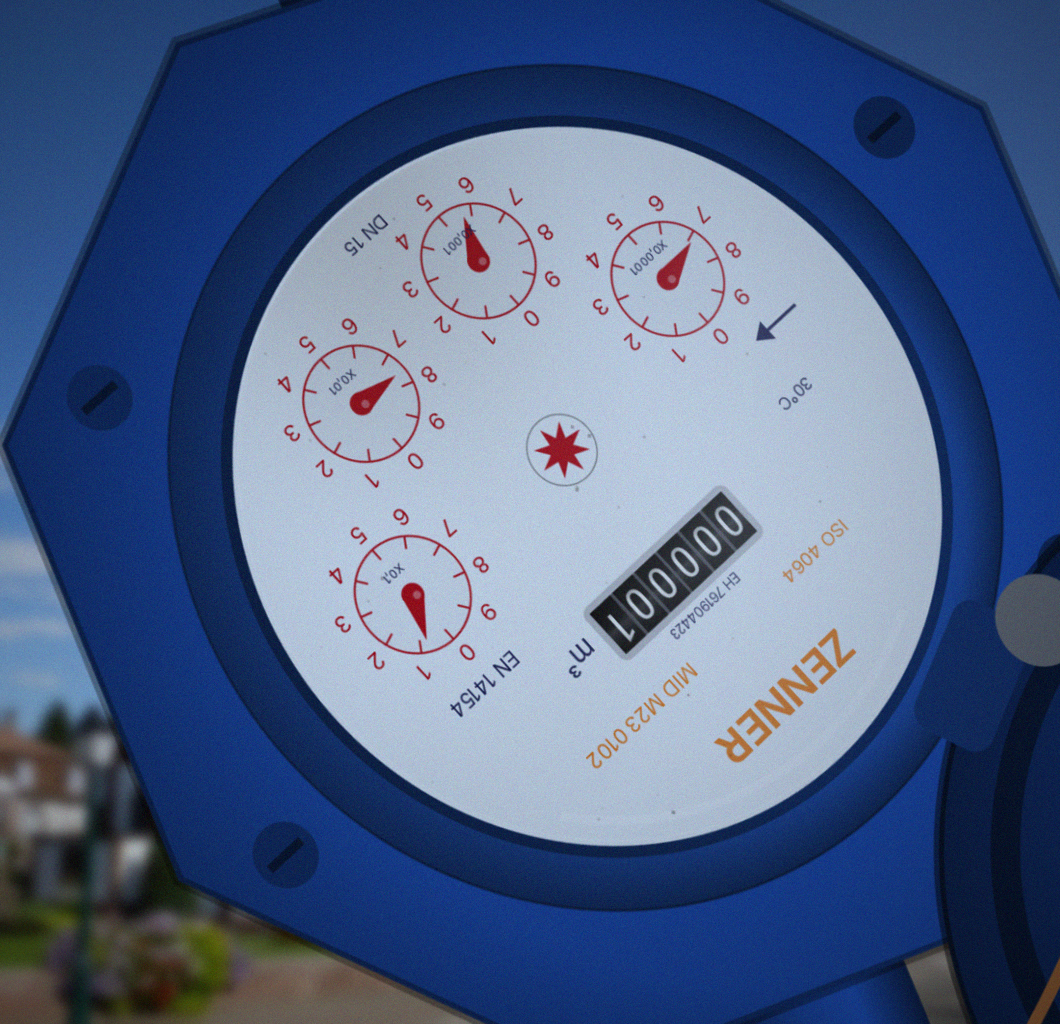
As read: 1.0757 (m³)
